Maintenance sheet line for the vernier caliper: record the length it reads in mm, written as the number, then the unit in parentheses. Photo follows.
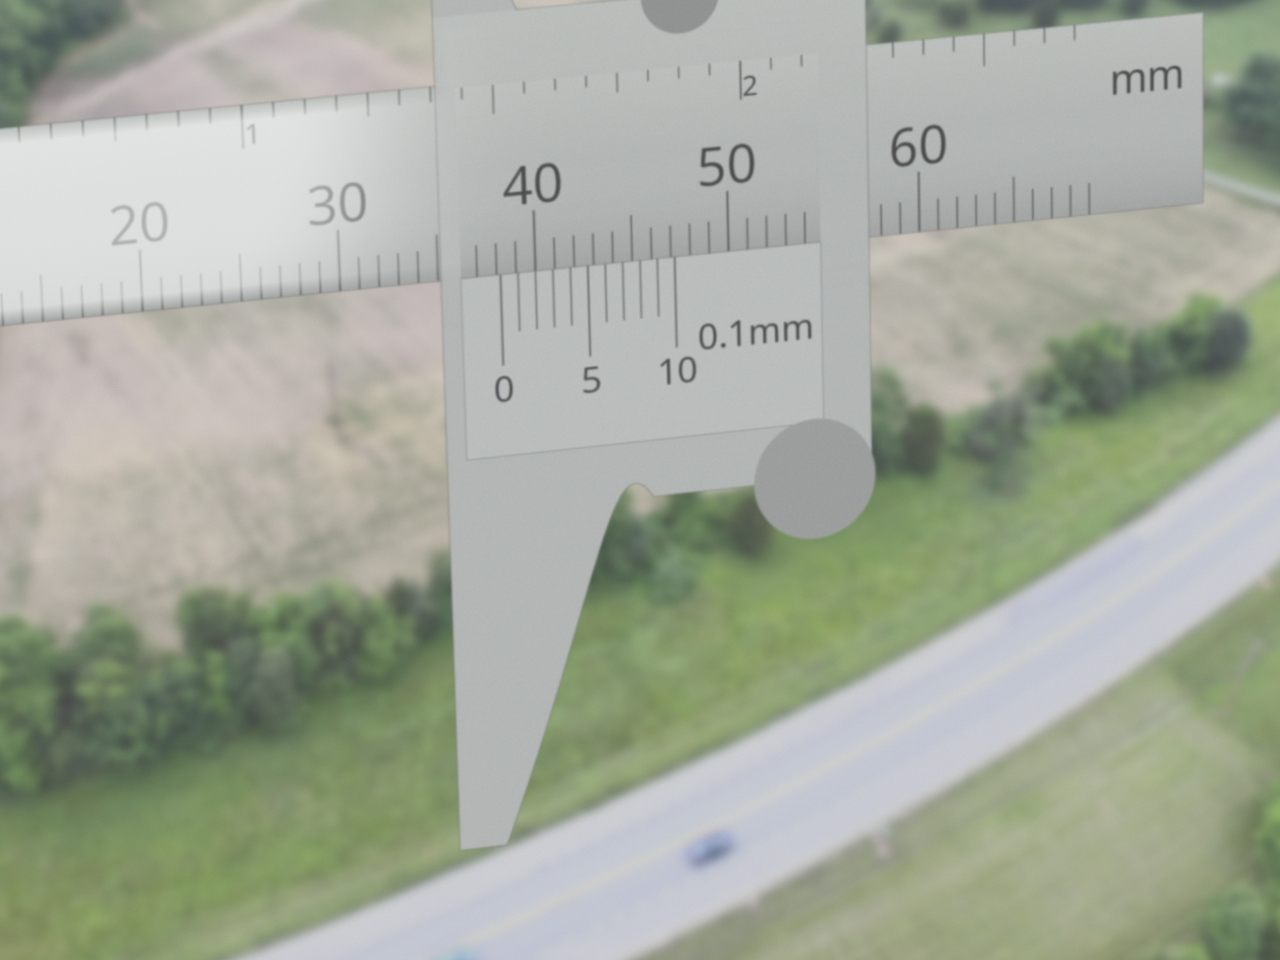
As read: 38.2 (mm)
